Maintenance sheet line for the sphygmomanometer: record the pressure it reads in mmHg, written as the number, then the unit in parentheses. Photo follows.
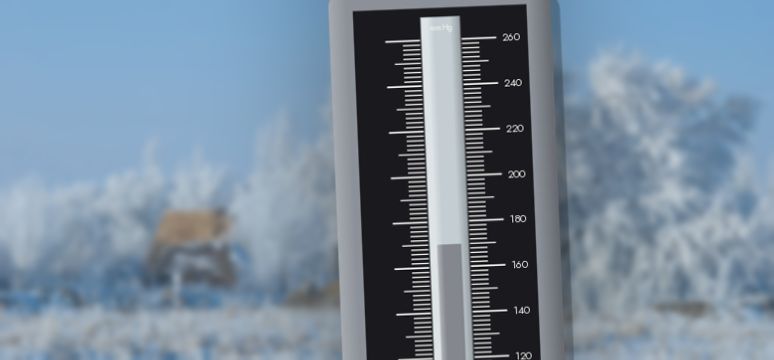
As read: 170 (mmHg)
